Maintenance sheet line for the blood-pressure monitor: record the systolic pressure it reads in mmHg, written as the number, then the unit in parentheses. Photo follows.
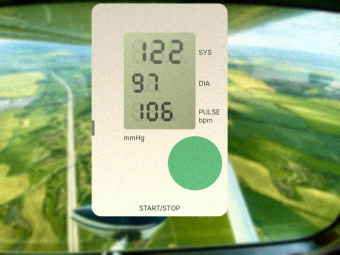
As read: 122 (mmHg)
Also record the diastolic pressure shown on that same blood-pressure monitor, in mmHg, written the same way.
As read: 97 (mmHg)
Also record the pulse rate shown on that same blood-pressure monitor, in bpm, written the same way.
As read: 106 (bpm)
